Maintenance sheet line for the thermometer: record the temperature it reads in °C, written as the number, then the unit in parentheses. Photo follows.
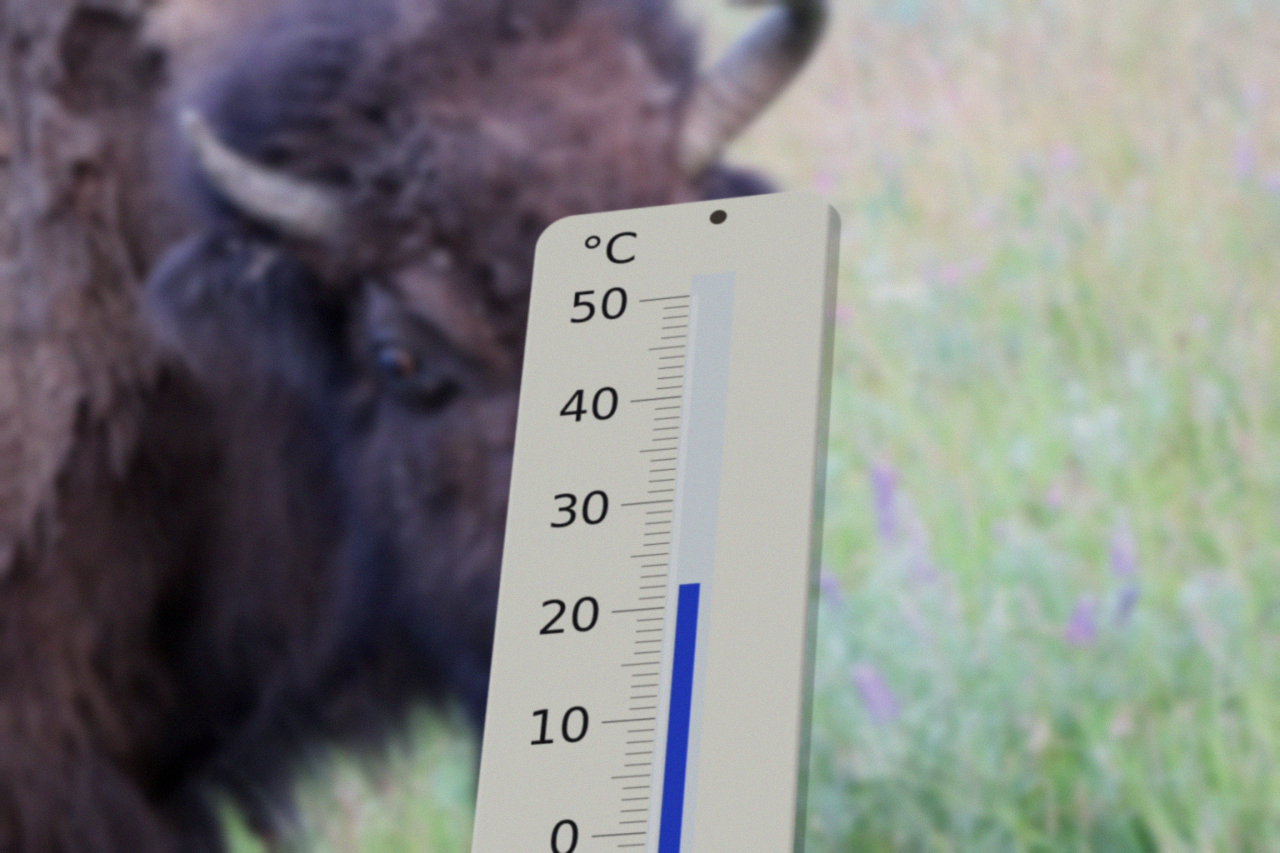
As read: 22 (°C)
